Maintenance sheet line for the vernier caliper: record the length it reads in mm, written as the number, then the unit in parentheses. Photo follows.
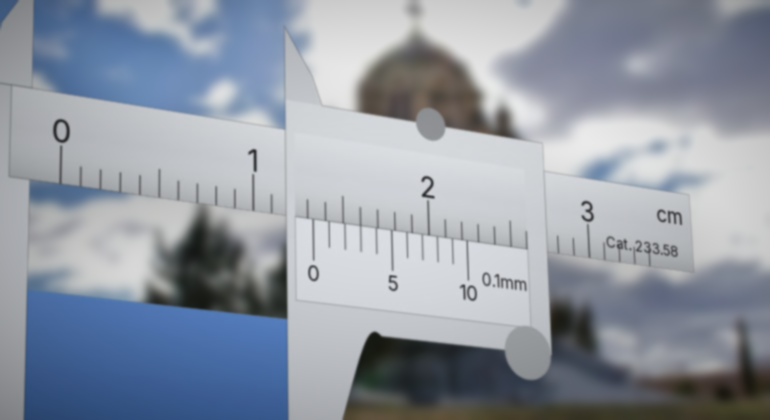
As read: 13.3 (mm)
